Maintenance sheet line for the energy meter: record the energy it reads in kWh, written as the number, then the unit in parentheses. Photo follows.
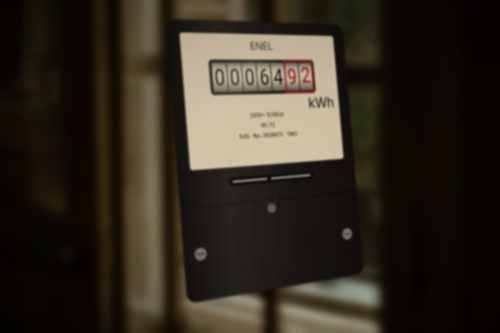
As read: 64.92 (kWh)
